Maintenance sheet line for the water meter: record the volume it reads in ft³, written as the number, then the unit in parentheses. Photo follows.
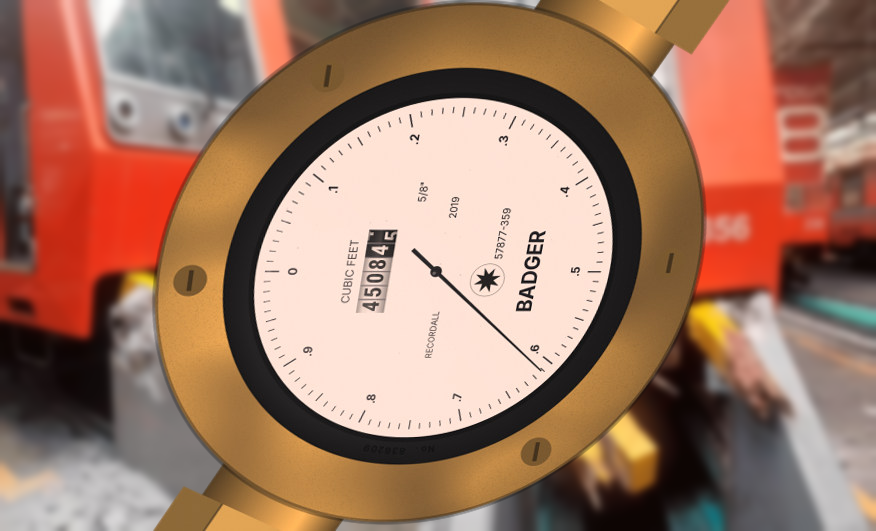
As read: 450844.61 (ft³)
